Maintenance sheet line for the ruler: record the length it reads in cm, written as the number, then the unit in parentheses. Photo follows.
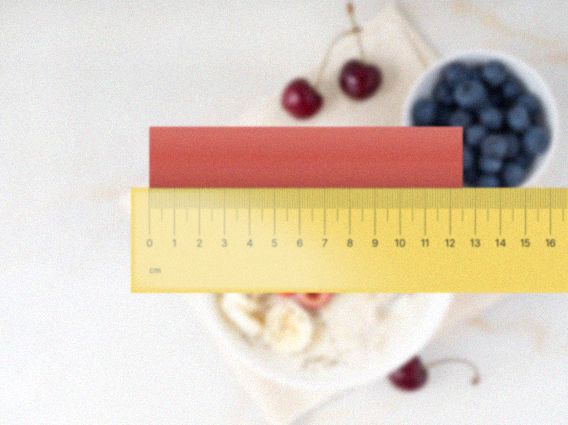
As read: 12.5 (cm)
